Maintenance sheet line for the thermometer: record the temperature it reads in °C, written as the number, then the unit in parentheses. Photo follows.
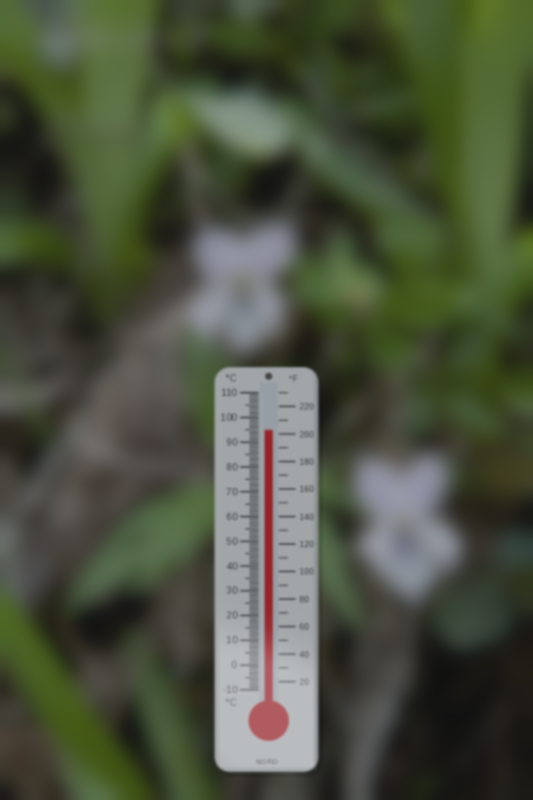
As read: 95 (°C)
